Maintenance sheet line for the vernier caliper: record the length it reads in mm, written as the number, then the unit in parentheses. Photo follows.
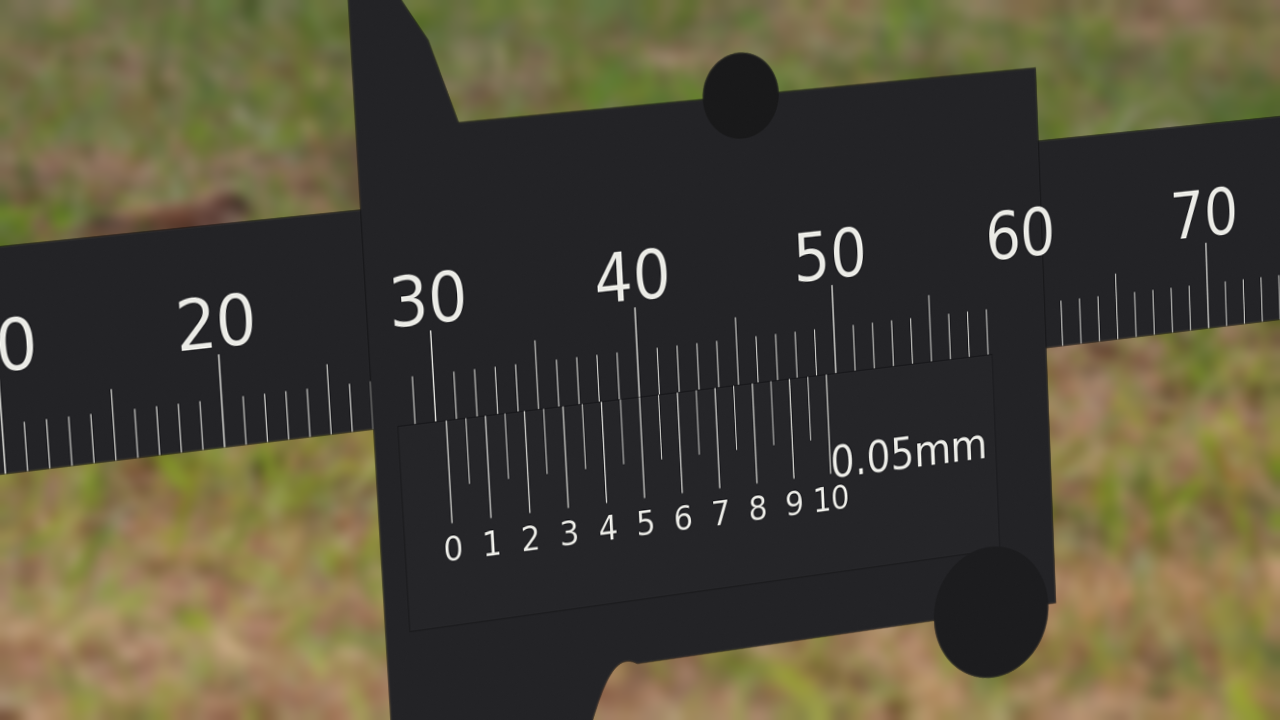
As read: 30.5 (mm)
